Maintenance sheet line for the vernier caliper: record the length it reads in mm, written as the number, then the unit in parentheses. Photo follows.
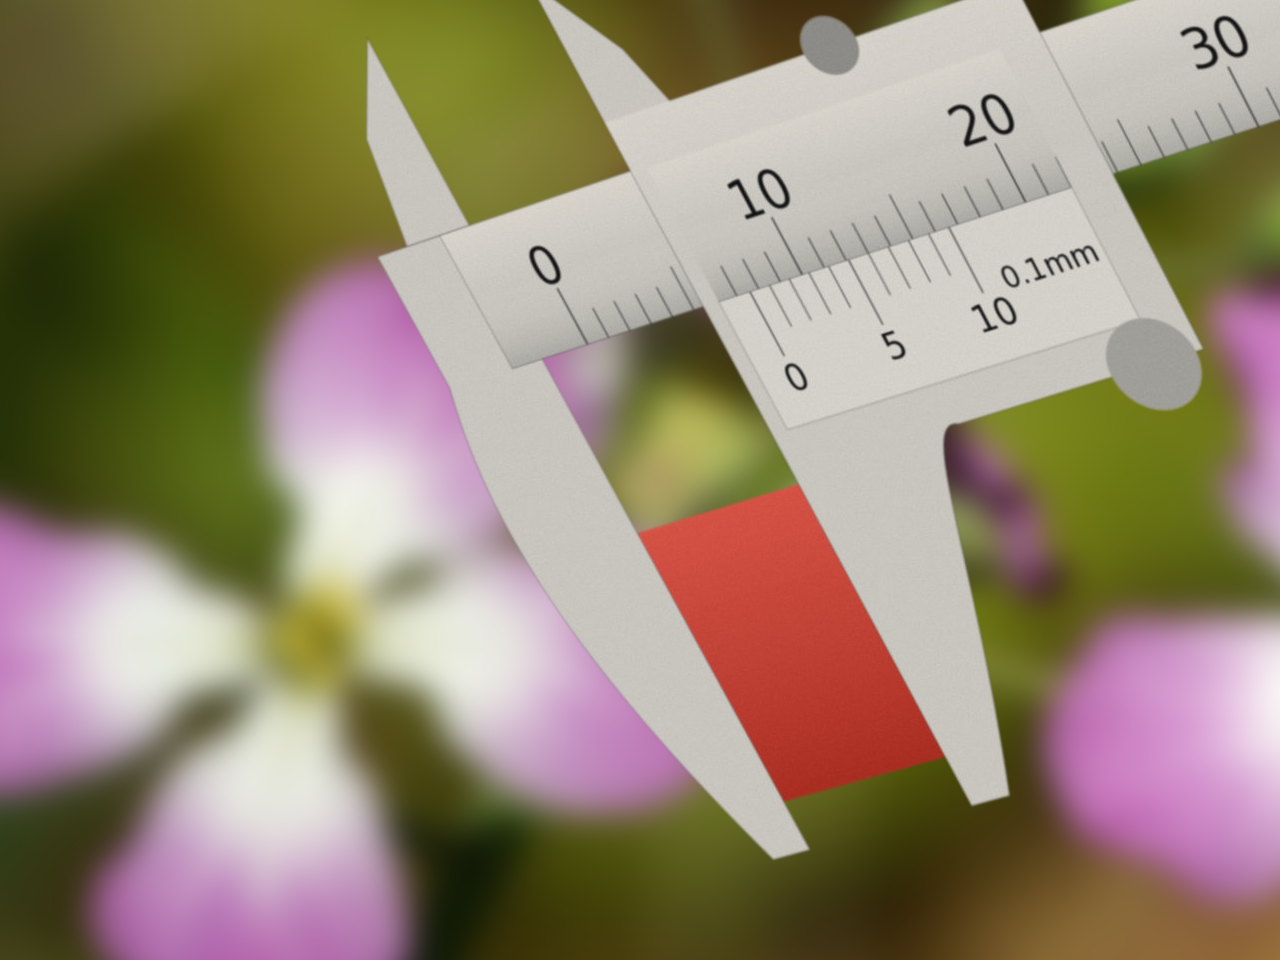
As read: 7.6 (mm)
